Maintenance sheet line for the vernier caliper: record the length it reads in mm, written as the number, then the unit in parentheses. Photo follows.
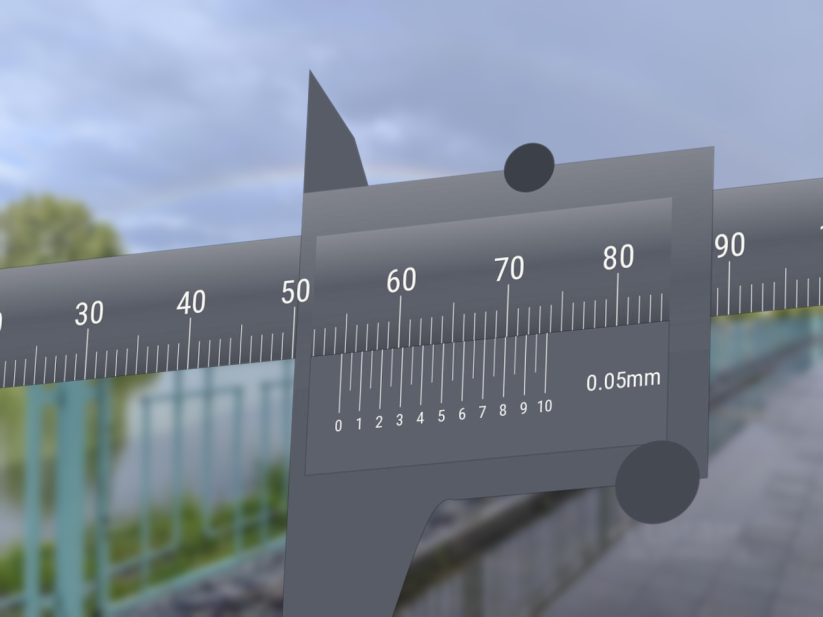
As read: 54.7 (mm)
